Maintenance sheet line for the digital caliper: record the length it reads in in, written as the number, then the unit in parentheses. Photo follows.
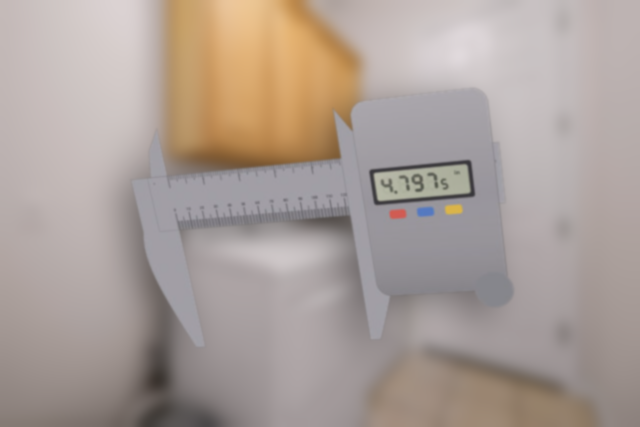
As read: 4.7975 (in)
